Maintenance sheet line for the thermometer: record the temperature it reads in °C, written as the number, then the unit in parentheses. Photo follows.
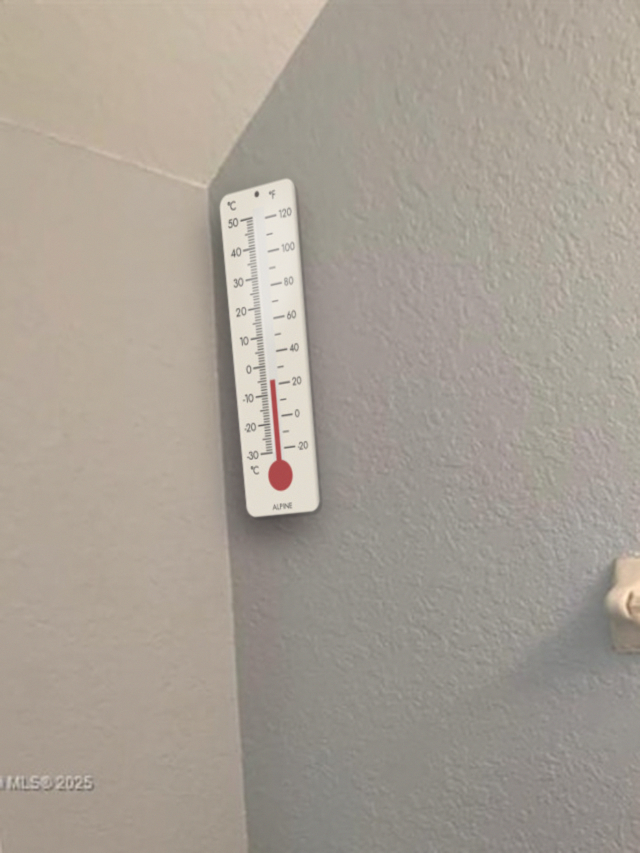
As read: -5 (°C)
